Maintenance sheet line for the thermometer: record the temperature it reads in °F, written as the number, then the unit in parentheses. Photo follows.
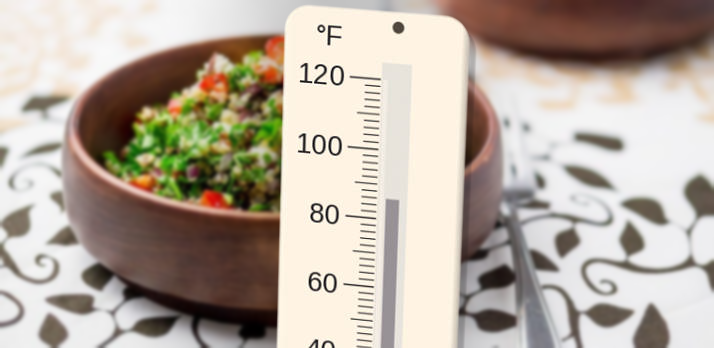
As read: 86 (°F)
